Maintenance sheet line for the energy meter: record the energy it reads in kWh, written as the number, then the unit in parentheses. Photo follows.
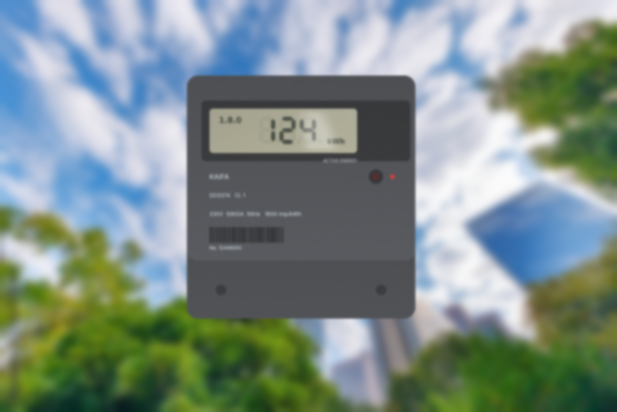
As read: 124 (kWh)
